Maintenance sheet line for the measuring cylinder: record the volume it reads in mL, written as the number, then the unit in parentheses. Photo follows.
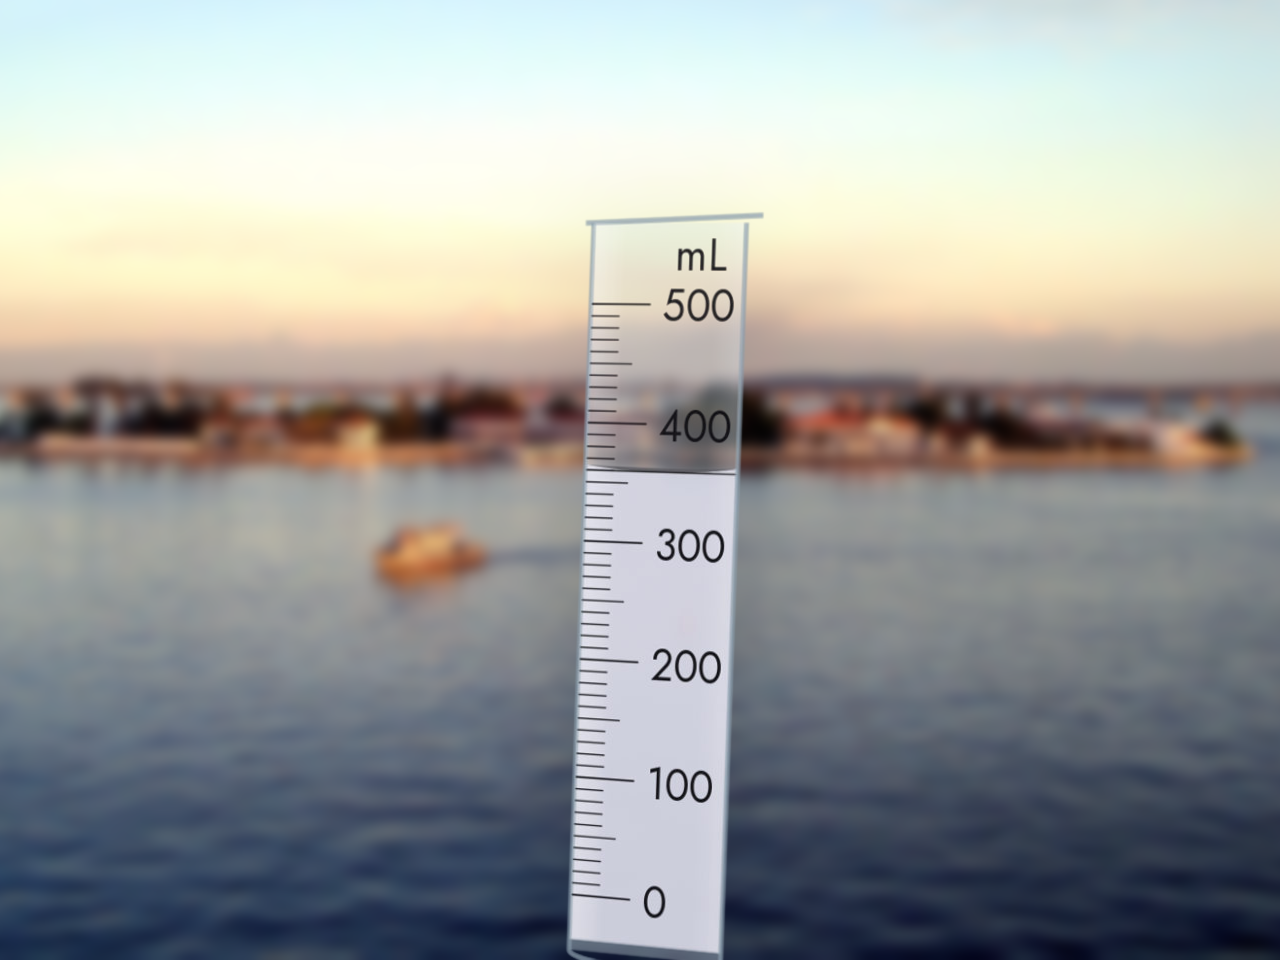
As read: 360 (mL)
